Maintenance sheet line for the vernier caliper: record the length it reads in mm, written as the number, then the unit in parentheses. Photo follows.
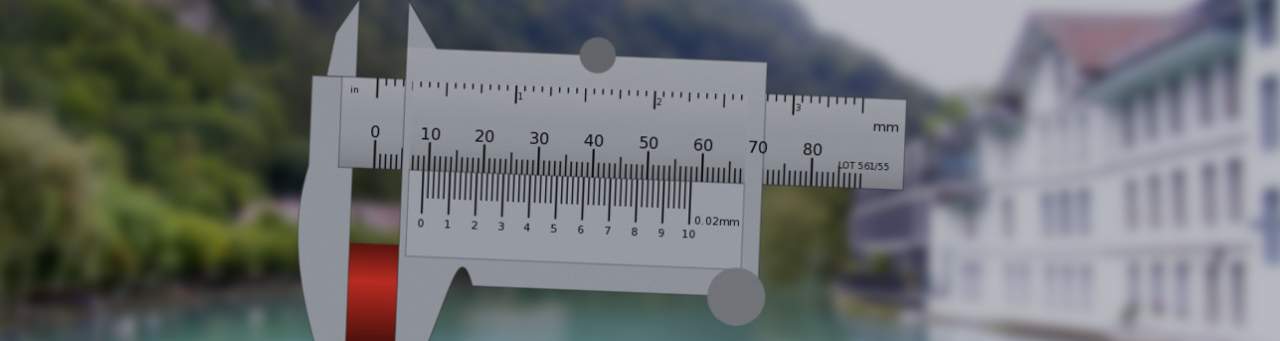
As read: 9.0 (mm)
